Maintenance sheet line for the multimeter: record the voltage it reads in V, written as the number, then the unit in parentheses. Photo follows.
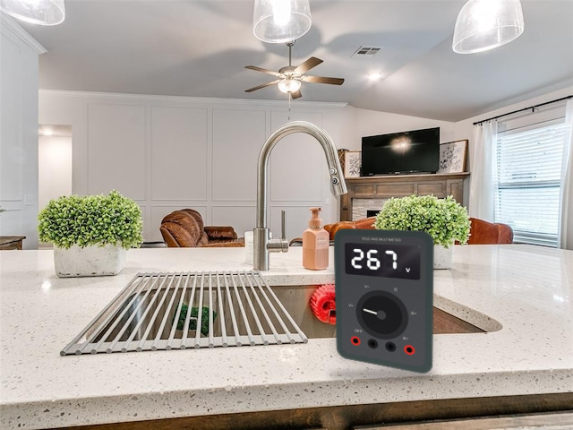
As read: 267 (V)
